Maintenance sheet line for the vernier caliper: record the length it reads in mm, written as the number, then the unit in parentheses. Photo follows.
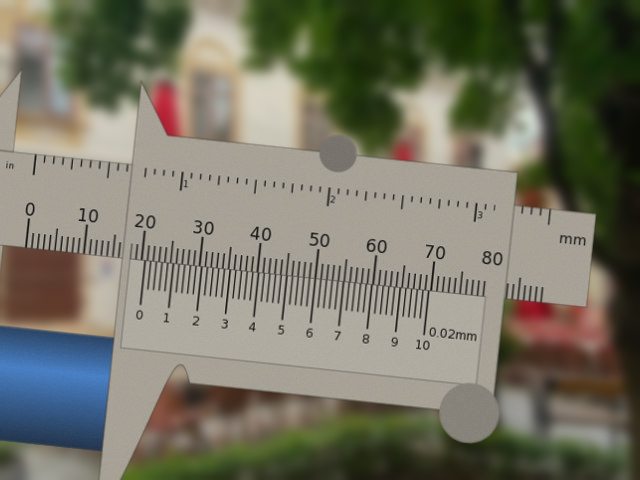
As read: 20.6 (mm)
